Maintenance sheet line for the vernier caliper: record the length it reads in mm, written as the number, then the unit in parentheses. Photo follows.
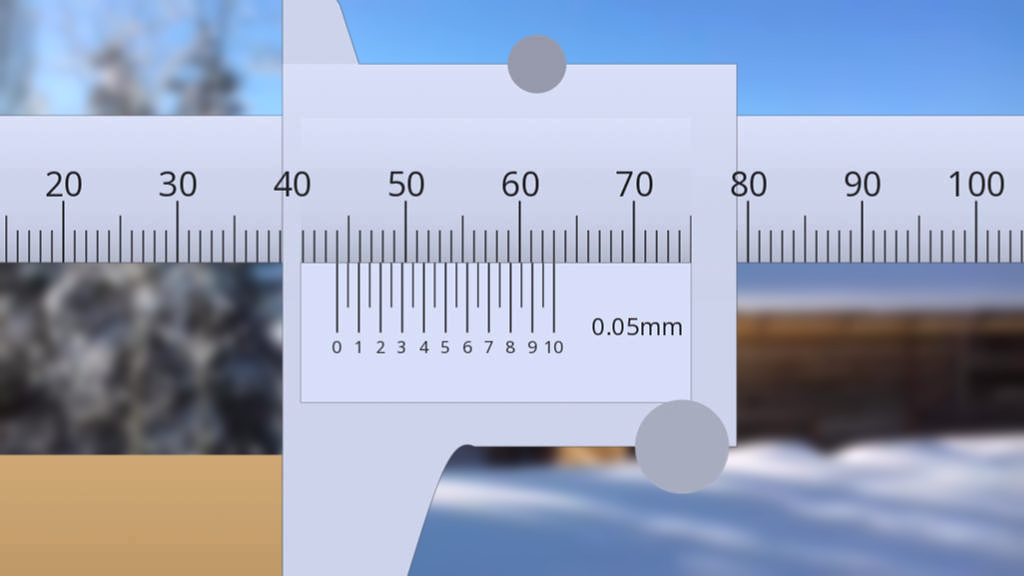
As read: 44.0 (mm)
